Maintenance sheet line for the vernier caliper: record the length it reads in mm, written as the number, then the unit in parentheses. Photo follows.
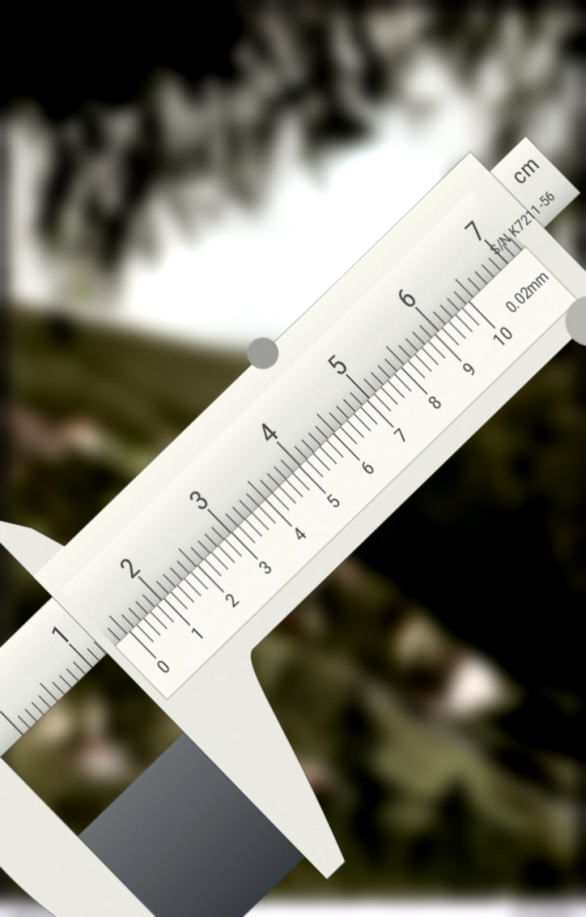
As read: 15.4 (mm)
